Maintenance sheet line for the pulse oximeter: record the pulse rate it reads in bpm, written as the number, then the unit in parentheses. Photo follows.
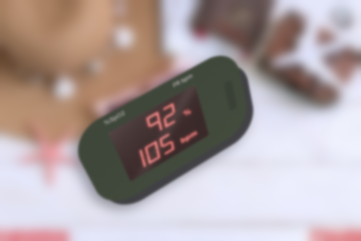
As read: 105 (bpm)
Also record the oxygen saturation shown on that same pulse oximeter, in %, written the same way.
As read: 92 (%)
